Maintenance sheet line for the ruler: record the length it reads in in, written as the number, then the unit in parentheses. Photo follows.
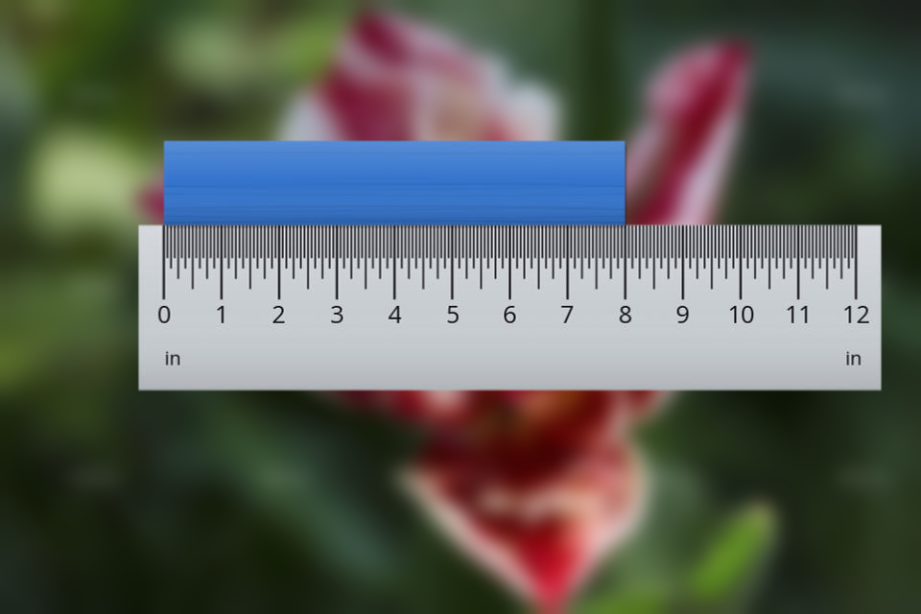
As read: 8 (in)
